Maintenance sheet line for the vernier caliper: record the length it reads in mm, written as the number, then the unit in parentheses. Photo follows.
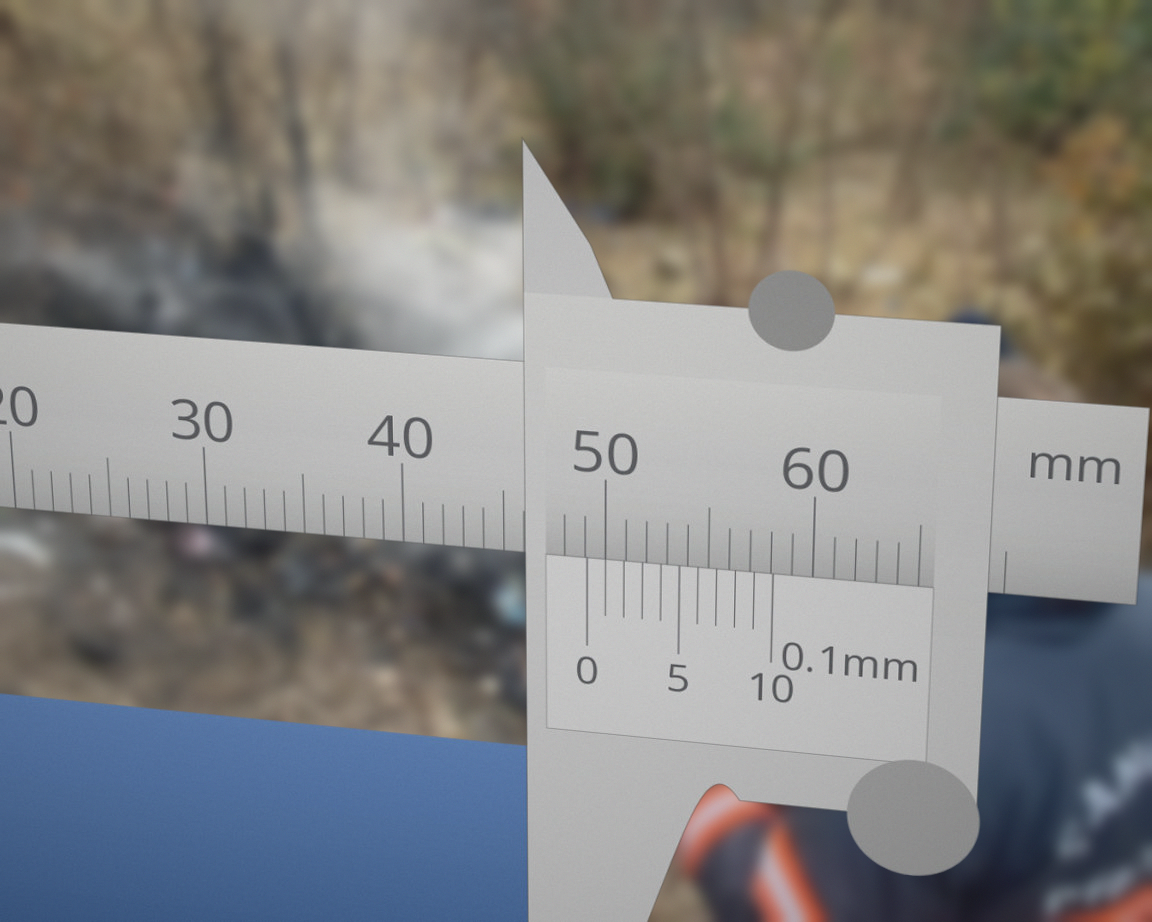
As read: 49.1 (mm)
